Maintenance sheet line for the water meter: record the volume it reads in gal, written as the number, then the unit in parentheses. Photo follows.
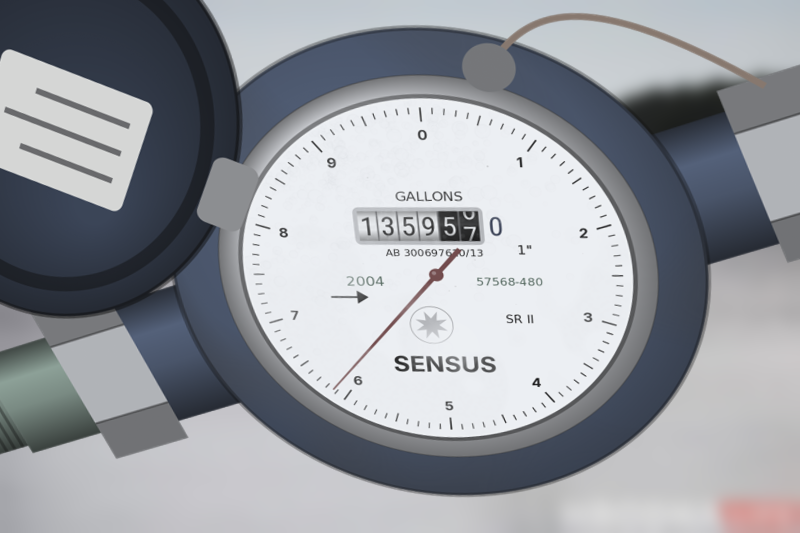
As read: 1359566.1 (gal)
